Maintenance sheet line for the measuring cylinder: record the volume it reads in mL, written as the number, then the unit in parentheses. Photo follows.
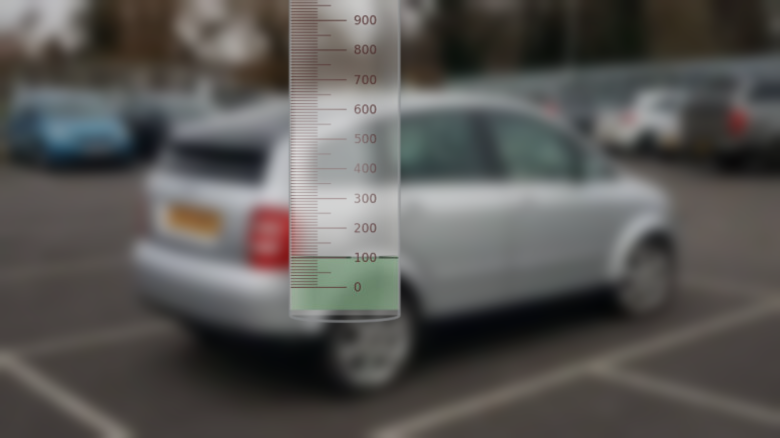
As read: 100 (mL)
